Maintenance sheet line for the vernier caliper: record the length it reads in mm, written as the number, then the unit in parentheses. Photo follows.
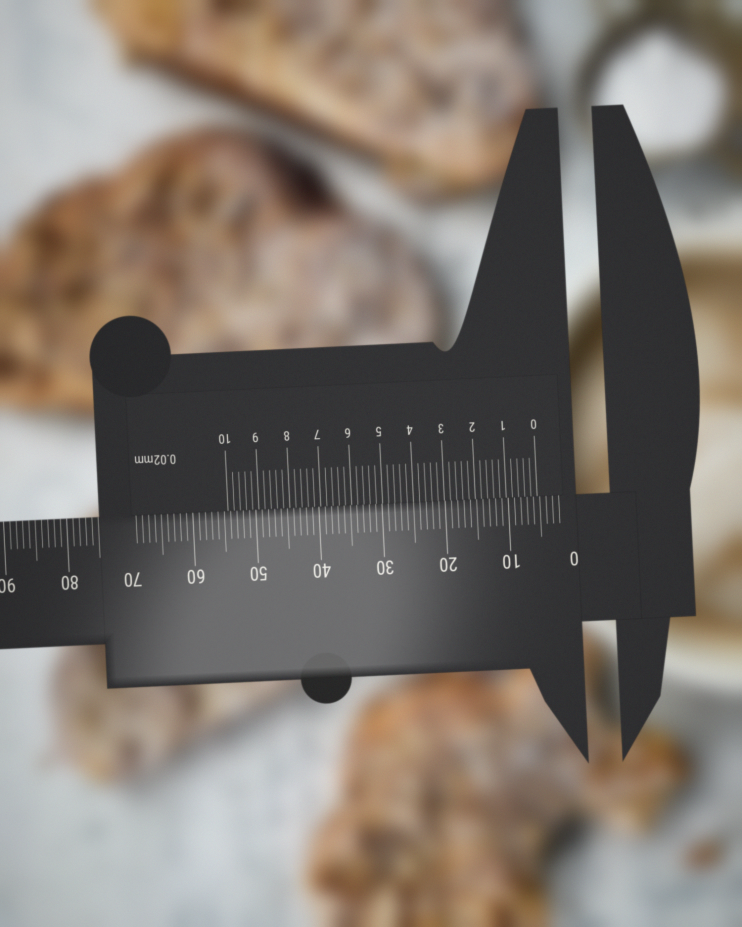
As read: 5.4 (mm)
